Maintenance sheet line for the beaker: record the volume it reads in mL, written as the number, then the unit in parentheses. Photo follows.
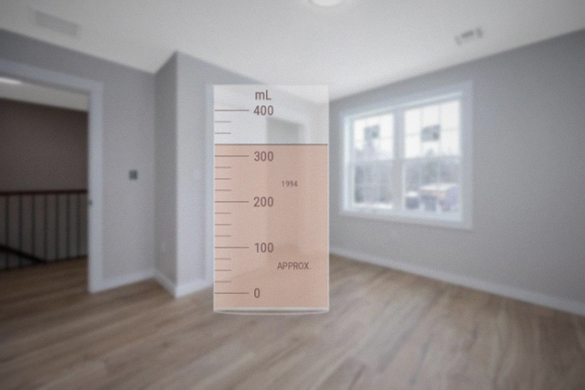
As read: 325 (mL)
